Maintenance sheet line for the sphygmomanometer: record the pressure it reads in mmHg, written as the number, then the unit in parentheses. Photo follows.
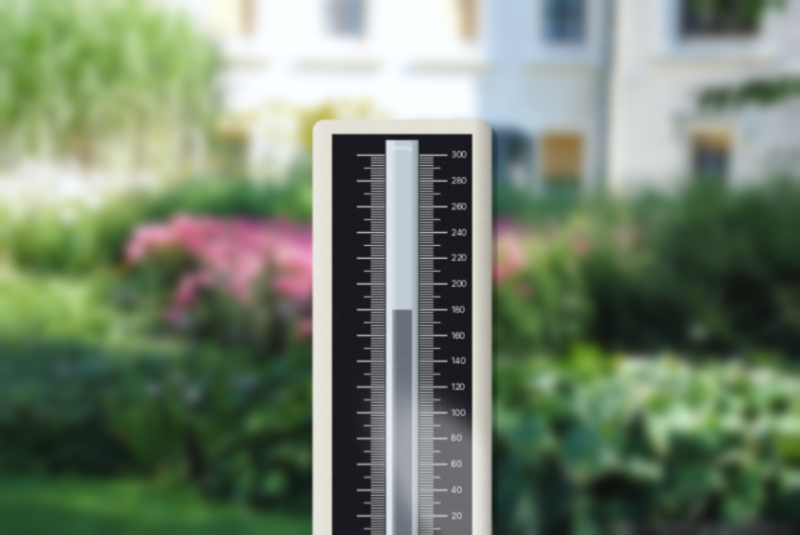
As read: 180 (mmHg)
